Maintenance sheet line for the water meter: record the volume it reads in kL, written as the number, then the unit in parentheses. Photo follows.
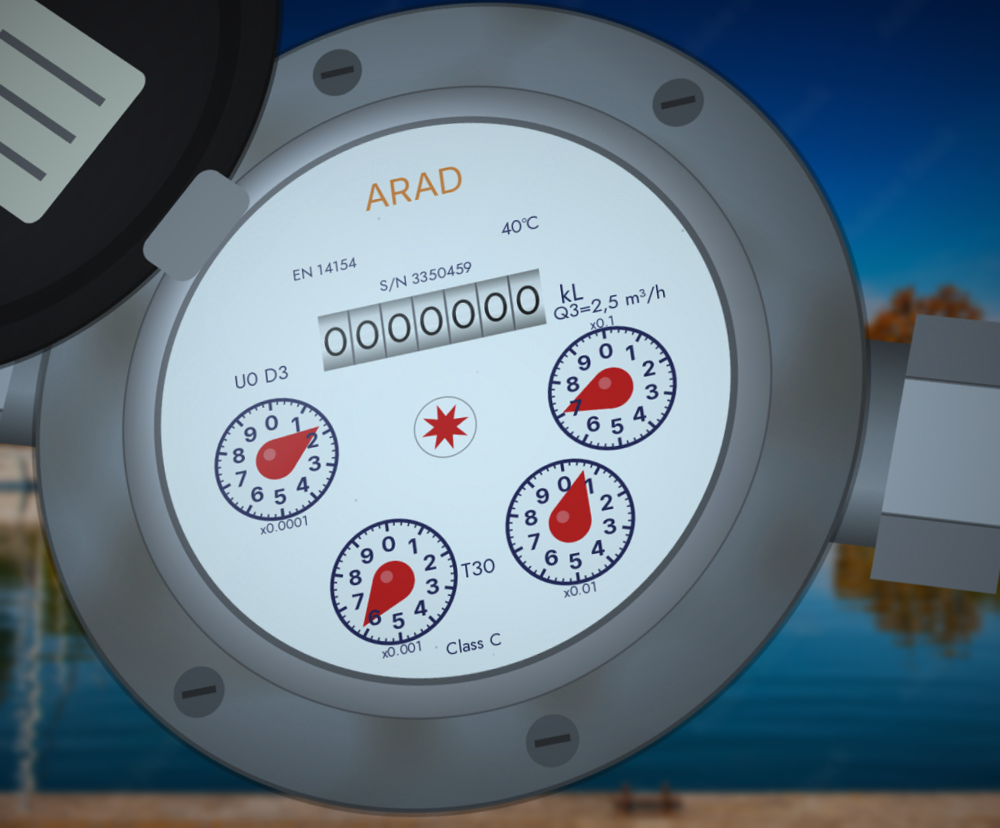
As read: 0.7061 (kL)
